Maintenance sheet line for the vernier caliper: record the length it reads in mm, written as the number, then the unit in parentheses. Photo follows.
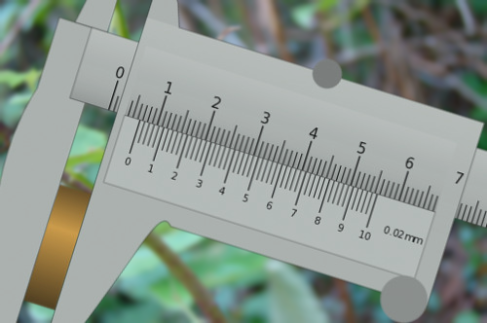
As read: 6.5 (mm)
